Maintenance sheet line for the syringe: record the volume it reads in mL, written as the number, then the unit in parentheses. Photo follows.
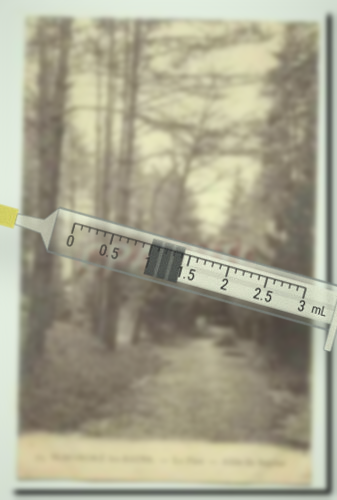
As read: 1 (mL)
